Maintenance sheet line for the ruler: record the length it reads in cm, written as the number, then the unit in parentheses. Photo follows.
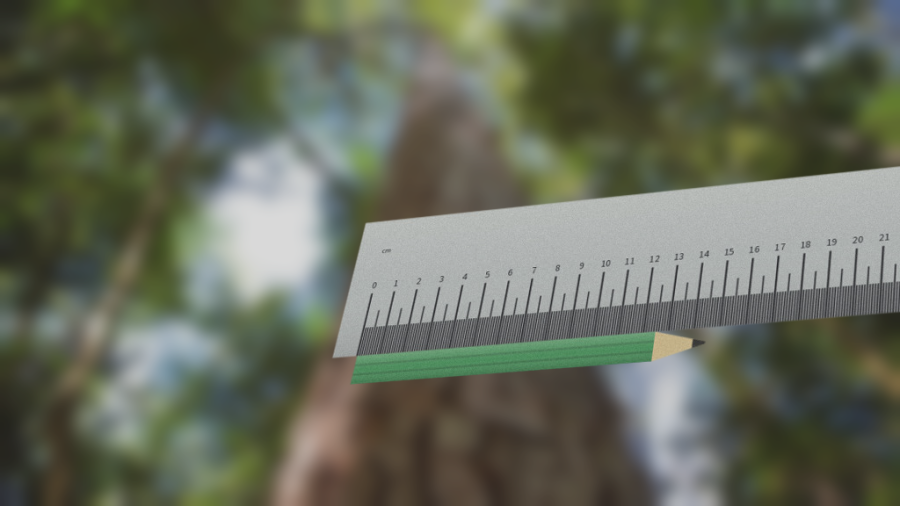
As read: 14.5 (cm)
